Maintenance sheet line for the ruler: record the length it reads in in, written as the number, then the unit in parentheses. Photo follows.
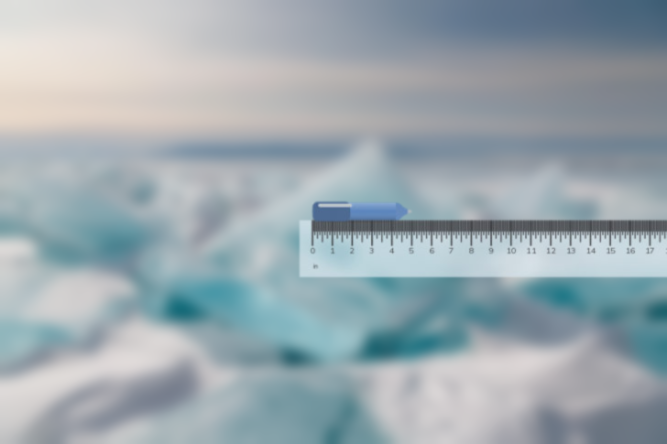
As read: 5 (in)
